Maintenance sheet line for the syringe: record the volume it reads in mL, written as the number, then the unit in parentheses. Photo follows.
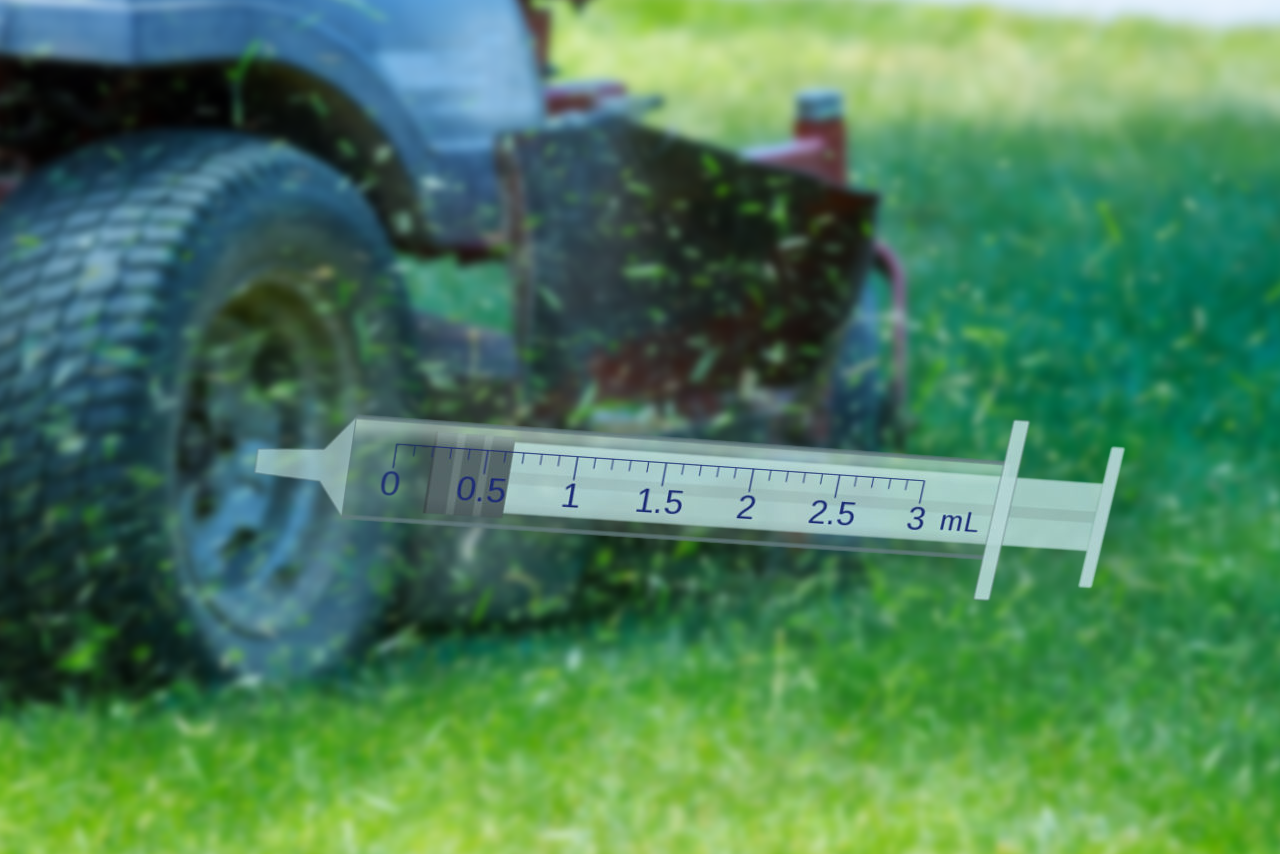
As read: 0.2 (mL)
